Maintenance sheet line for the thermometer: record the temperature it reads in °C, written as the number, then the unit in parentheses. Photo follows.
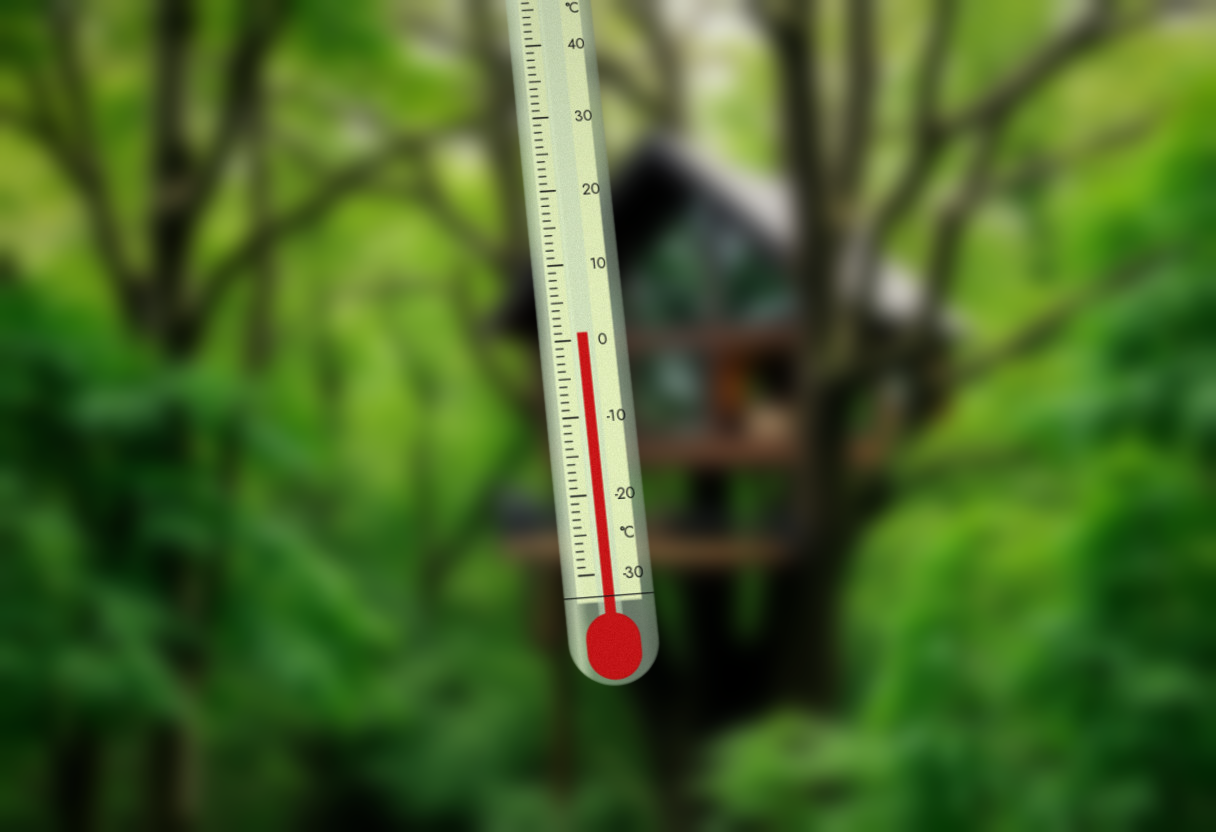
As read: 1 (°C)
